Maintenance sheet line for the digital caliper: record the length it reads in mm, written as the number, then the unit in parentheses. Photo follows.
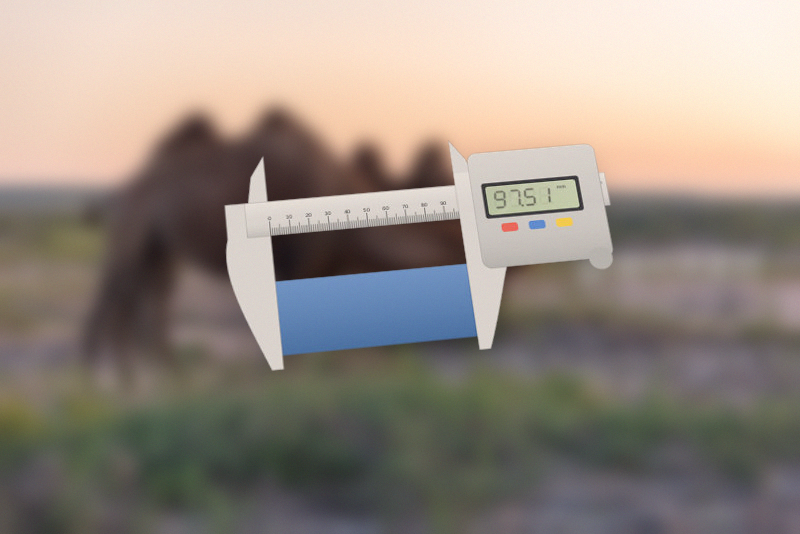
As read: 97.51 (mm)
